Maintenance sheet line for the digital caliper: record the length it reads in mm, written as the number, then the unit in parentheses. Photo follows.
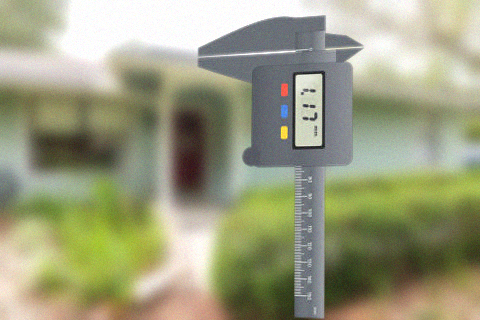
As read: 1.17 (mm)
